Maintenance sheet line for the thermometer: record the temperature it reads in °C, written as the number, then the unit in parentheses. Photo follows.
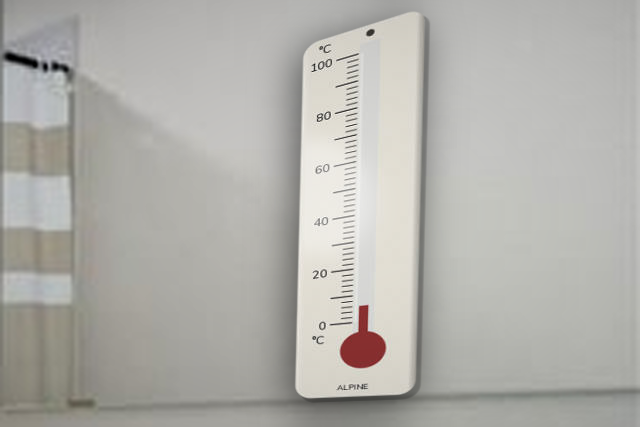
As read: 6 (°C)
